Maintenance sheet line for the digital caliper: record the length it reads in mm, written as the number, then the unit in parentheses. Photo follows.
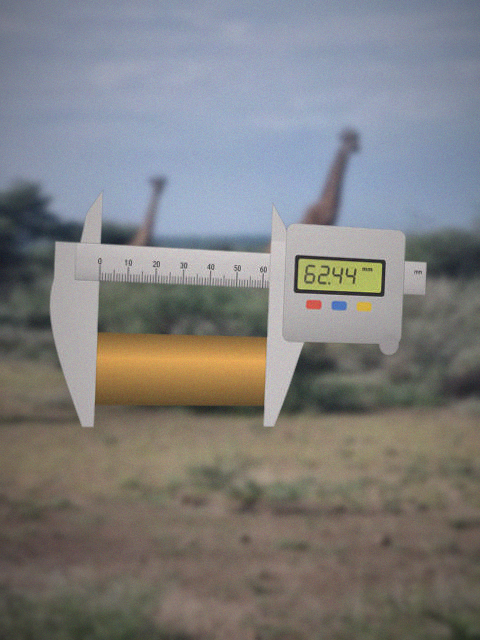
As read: 62.44 (mm)
